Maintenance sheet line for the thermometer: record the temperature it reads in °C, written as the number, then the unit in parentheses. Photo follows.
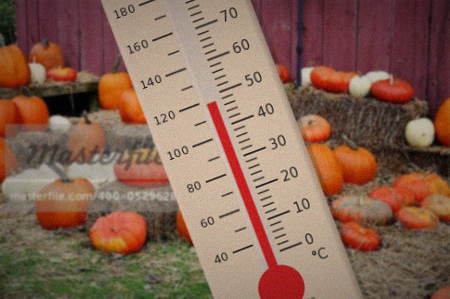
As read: 48 (°C)
